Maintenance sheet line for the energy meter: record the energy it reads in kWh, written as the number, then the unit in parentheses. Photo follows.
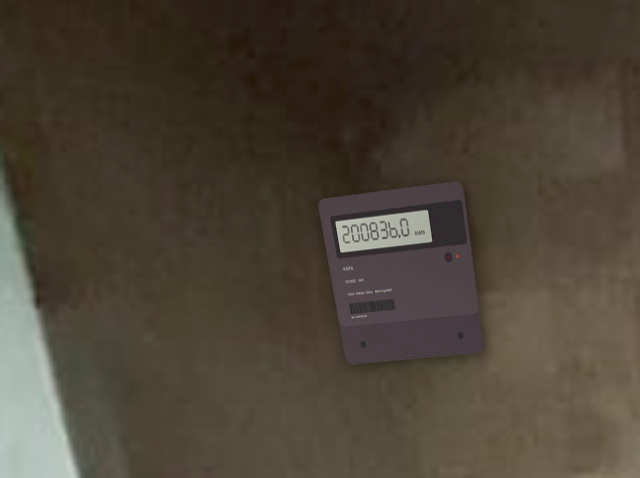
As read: 200836.0 (kWh)
